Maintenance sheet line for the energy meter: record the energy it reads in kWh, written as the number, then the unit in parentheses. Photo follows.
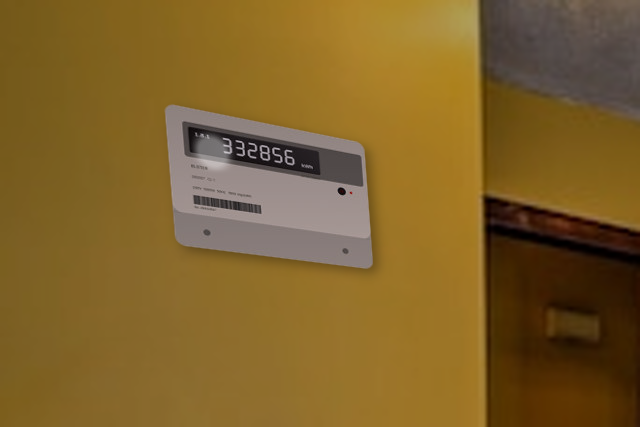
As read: 332856 (kWh)
